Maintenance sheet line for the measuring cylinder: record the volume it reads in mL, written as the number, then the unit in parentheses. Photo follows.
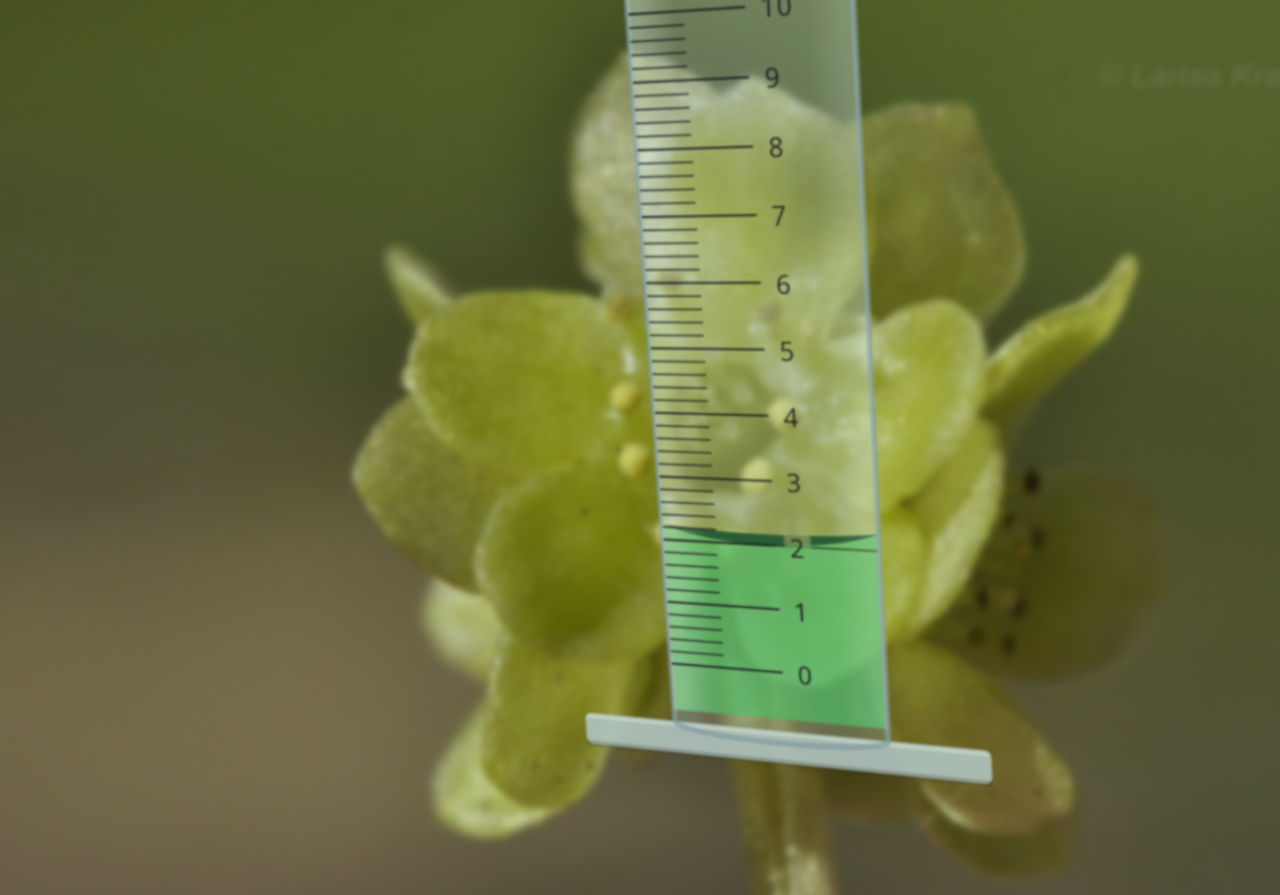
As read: 2 (mL)
